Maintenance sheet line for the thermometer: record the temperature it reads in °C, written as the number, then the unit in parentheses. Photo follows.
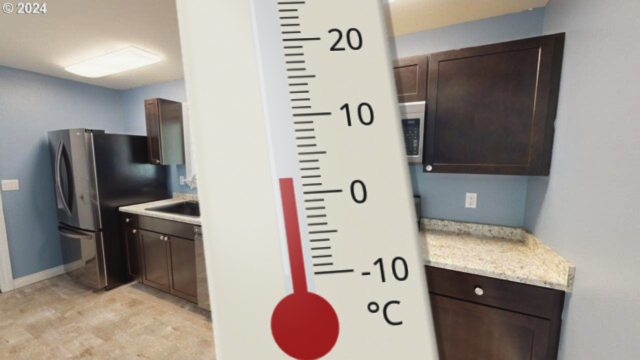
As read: 2 (°C)
